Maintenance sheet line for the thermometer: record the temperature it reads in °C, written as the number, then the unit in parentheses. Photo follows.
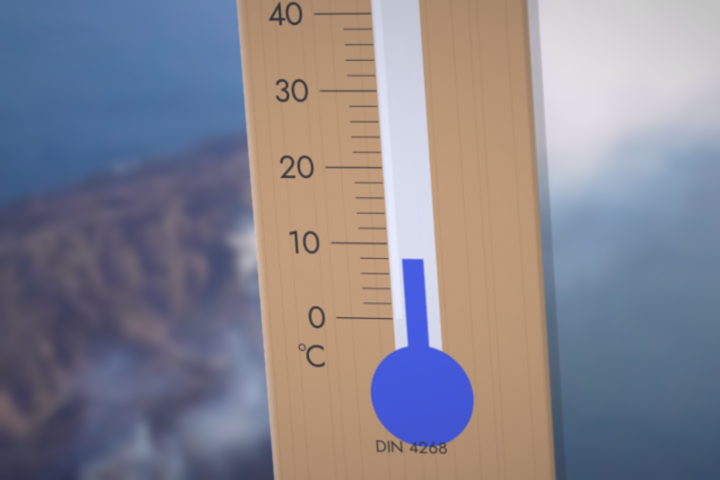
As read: 8 (°C)
